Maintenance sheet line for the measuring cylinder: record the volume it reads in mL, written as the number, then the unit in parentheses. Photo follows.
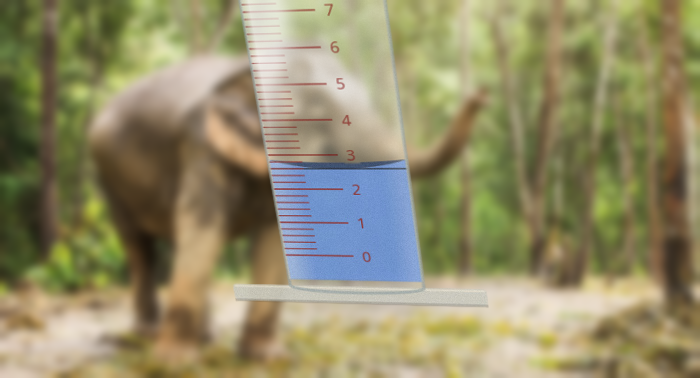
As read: 2.6 (mL)
